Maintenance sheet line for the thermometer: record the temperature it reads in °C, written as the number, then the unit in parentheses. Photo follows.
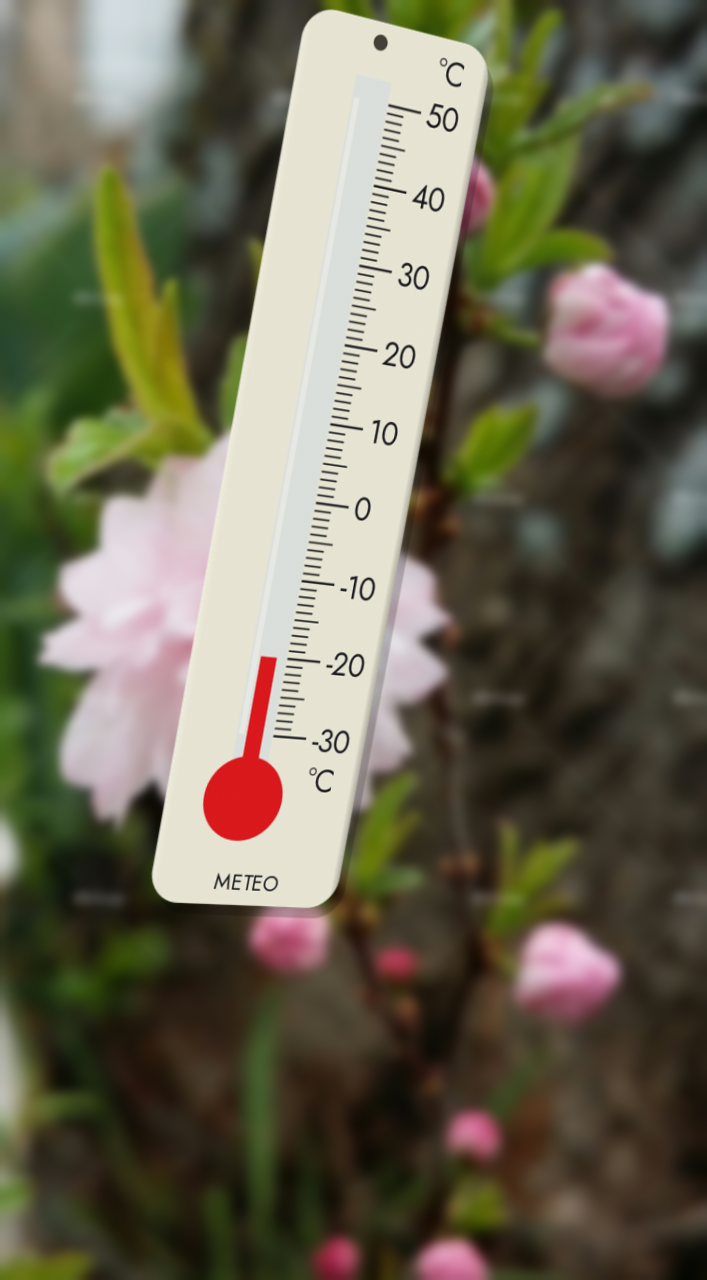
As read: -20 (°C)
